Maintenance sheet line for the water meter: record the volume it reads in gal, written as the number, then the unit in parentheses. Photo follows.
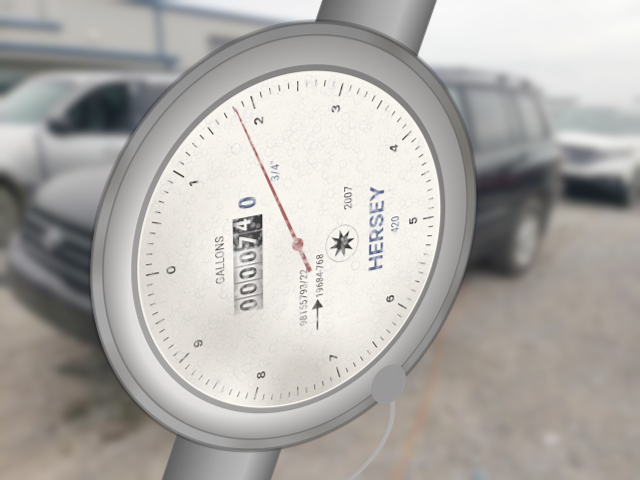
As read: 741.8 (gal)
